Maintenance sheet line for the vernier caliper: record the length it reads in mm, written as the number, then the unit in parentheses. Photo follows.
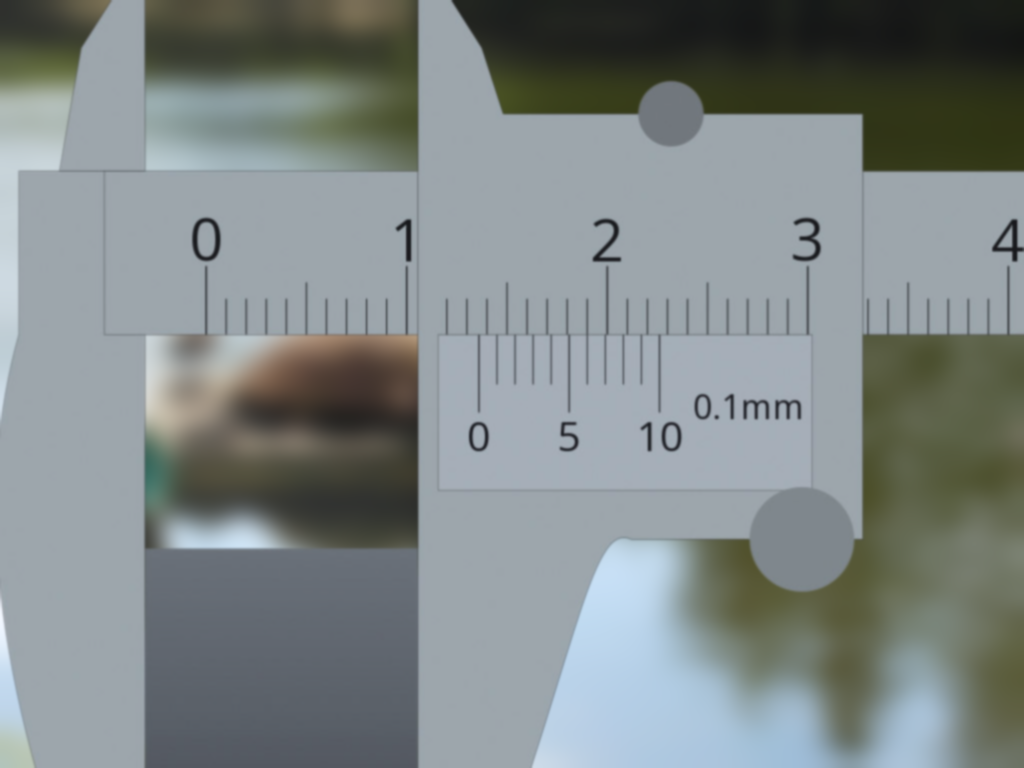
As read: 13.6 (mm)
